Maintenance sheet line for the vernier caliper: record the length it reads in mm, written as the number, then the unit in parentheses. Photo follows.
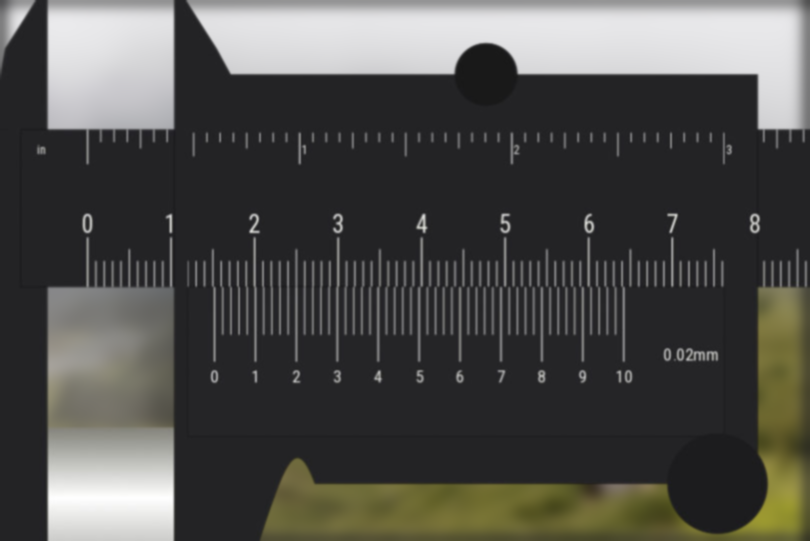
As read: 15.2 (mm)
